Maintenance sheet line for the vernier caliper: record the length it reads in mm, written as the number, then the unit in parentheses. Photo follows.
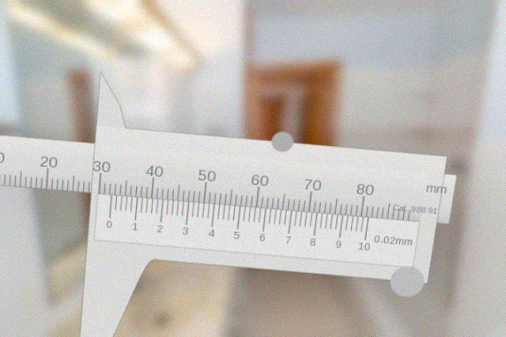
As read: 32.4 (mm)
